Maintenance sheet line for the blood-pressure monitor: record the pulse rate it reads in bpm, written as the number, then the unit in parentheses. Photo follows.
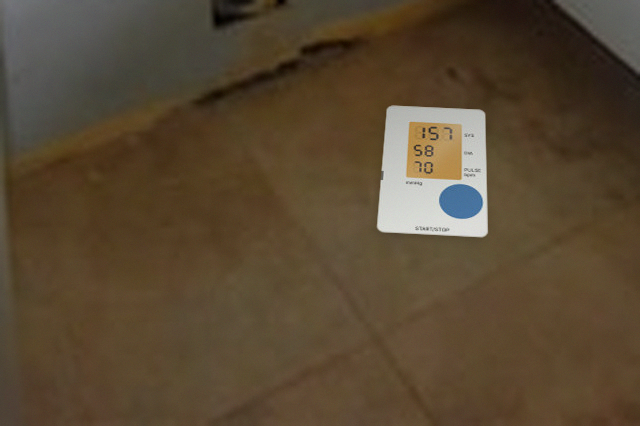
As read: 70 (bpm)
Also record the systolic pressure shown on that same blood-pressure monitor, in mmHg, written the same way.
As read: 157 (mmHg)
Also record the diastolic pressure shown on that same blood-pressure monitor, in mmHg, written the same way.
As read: 58 (mmHg)
